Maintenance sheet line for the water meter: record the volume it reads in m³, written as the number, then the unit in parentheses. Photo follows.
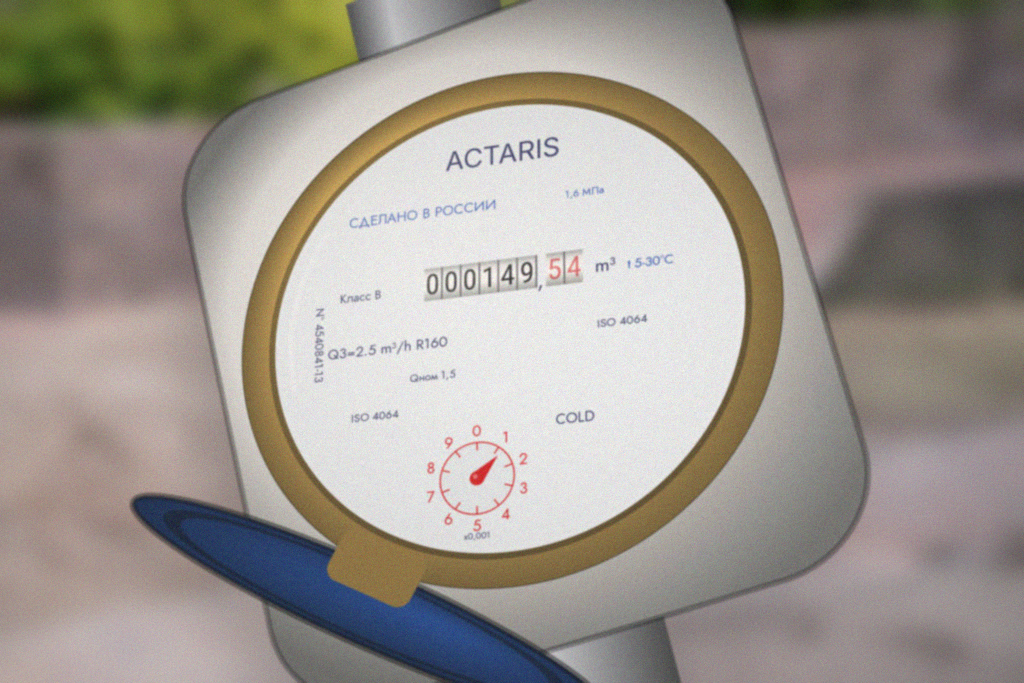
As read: 149.541 (m³)
